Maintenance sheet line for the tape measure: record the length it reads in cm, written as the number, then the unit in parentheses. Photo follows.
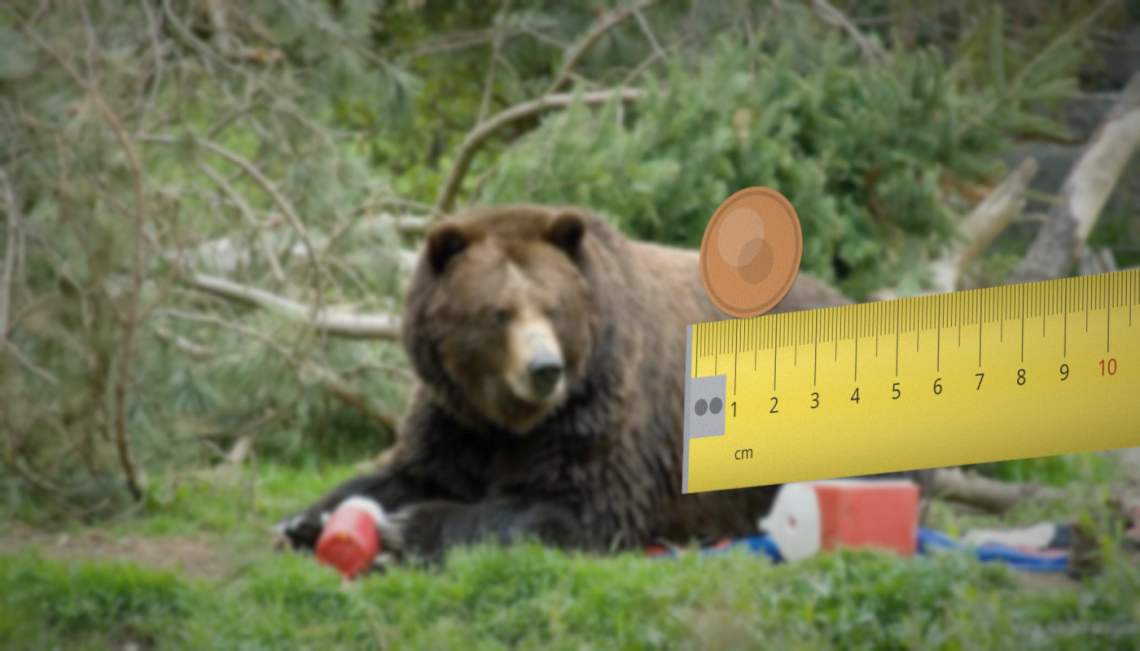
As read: 2.6 (cm)
